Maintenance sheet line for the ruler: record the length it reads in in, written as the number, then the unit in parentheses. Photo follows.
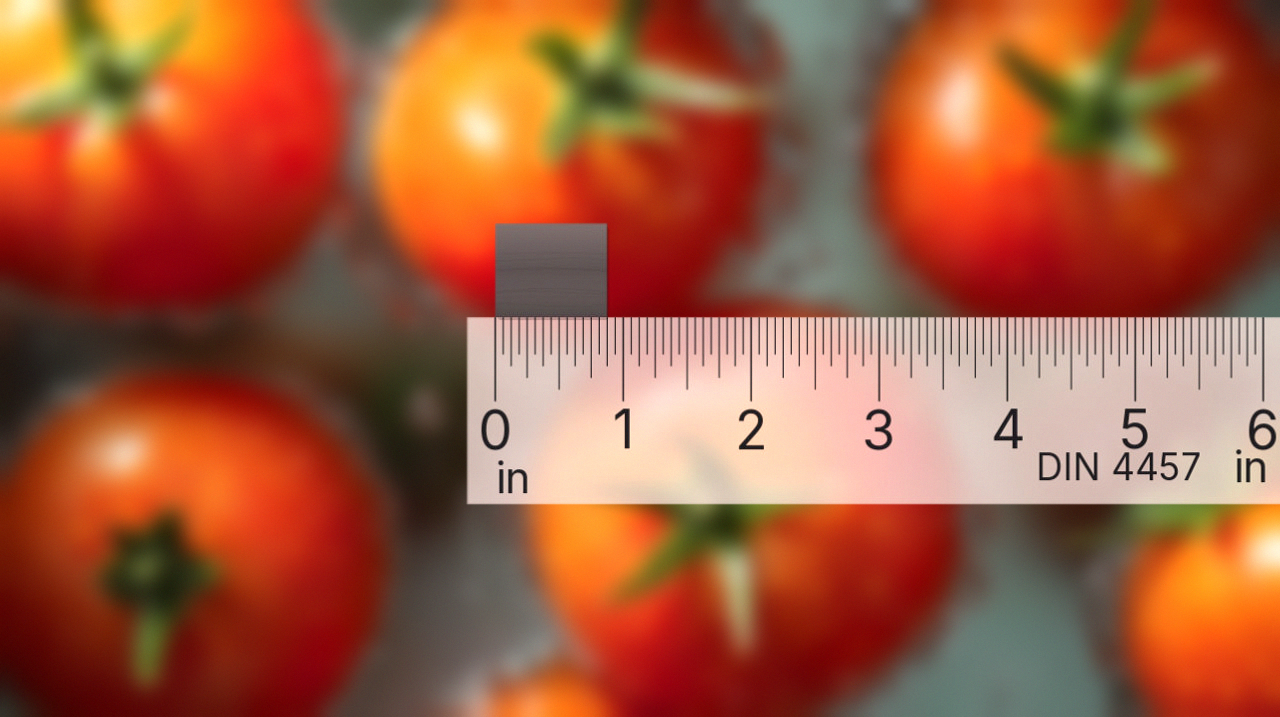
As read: 0.875 (in)
